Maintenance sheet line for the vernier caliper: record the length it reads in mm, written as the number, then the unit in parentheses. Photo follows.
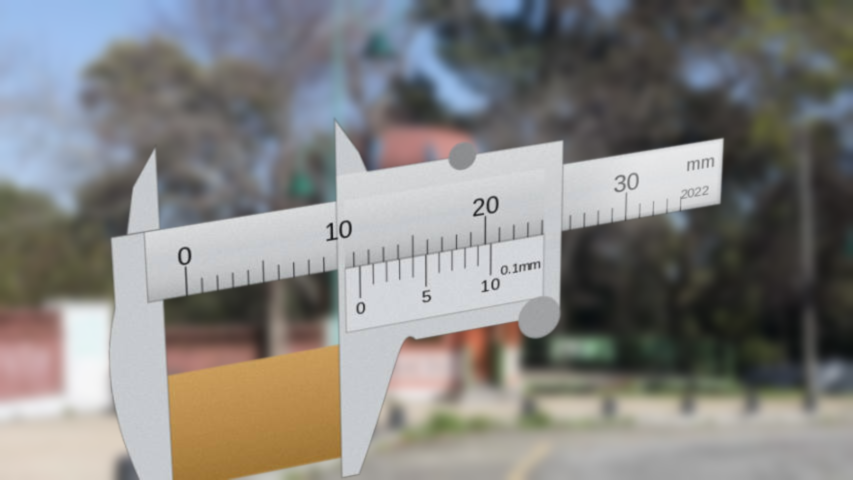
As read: 11.4 (mm)
